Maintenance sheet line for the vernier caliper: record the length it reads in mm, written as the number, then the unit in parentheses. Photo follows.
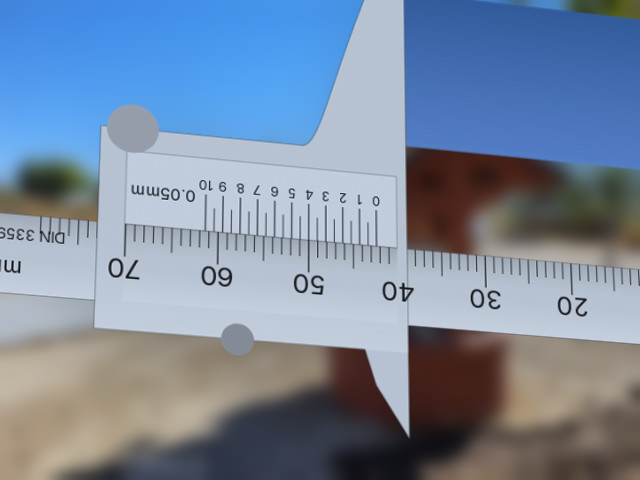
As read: 42.4 (mm)
